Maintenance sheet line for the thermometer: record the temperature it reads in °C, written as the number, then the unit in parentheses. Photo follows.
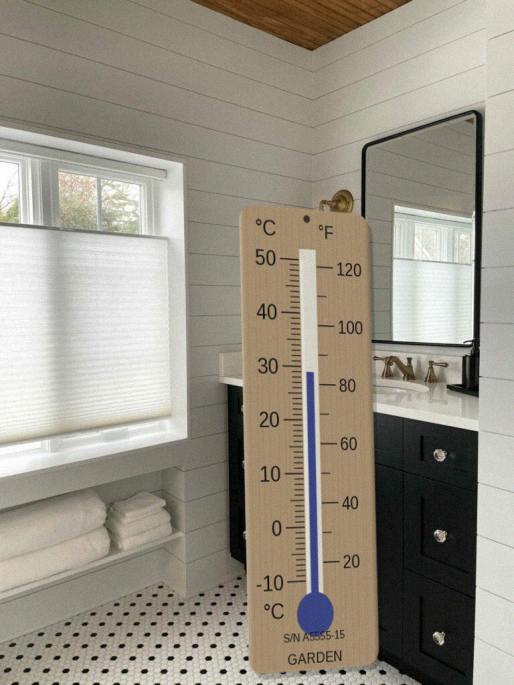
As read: 29 (°C)
